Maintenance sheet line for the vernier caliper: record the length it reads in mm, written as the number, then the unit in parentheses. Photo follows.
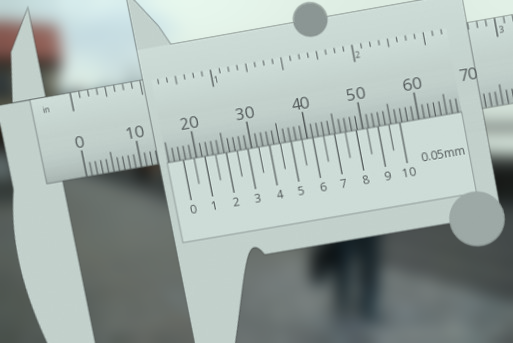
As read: 17.6 (mm)
